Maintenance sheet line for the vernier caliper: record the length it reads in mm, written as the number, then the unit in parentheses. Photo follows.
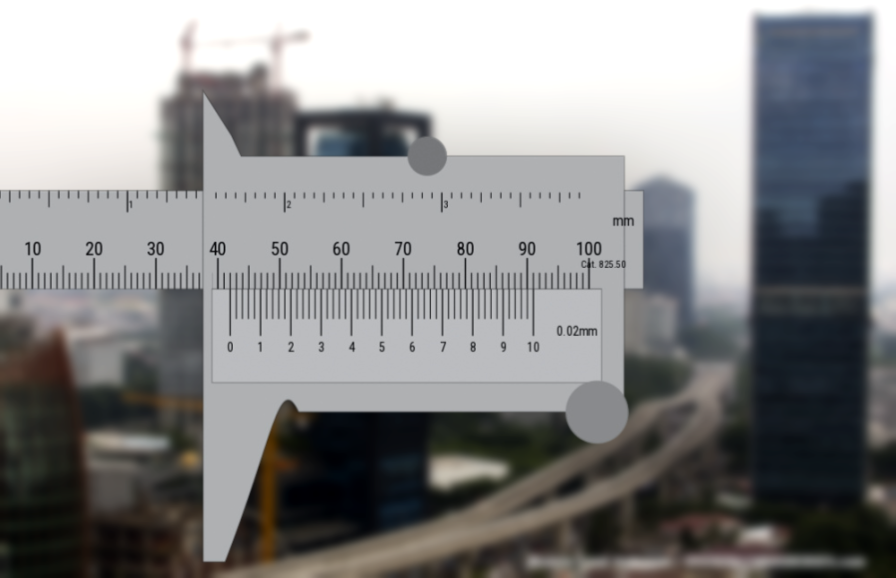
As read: 42.0 (mm)
